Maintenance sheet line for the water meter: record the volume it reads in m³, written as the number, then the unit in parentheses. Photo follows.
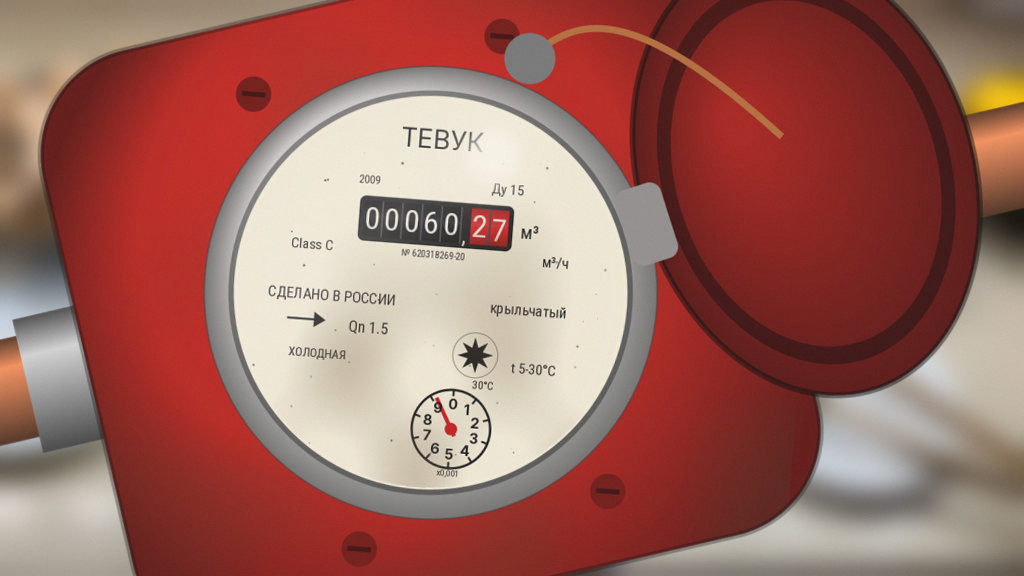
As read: 60.269 (m³)
